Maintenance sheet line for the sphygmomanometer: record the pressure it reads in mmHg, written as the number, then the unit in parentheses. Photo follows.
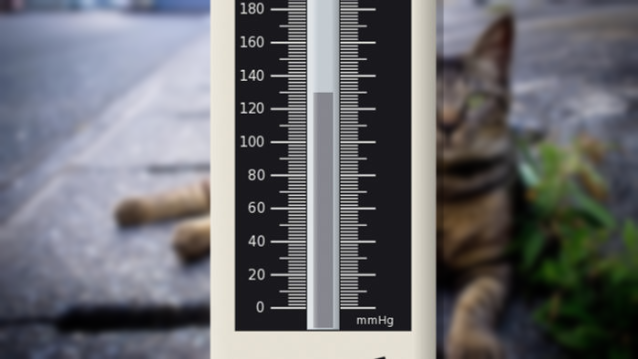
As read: 130 (mmHg)
